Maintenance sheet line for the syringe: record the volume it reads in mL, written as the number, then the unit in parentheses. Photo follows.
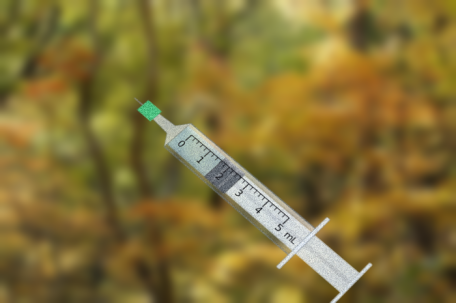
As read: 1.6 (mL)
